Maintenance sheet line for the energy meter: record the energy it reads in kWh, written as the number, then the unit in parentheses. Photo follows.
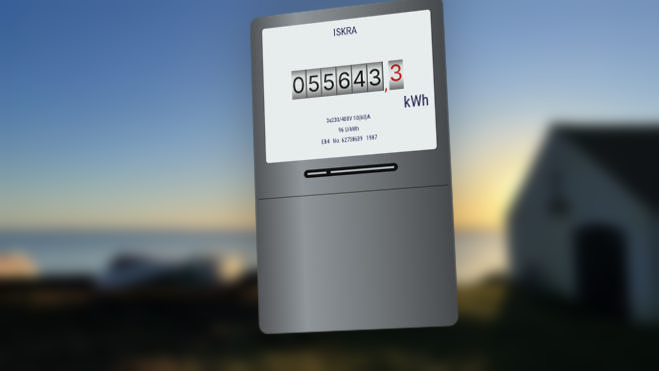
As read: 55643.3 (kWh)
